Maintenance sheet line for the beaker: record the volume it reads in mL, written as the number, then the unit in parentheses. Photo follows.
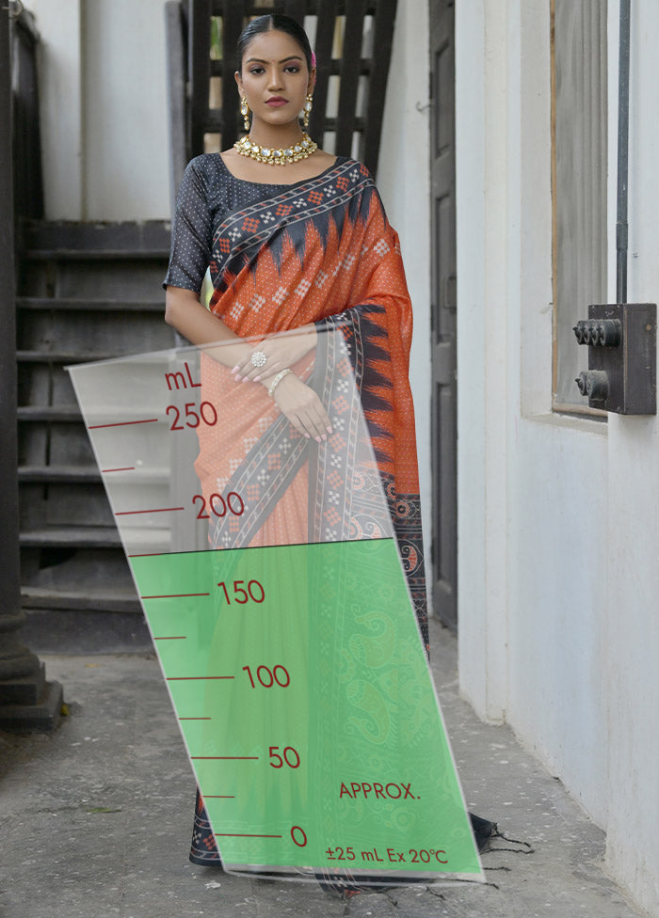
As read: 175 (mL)
